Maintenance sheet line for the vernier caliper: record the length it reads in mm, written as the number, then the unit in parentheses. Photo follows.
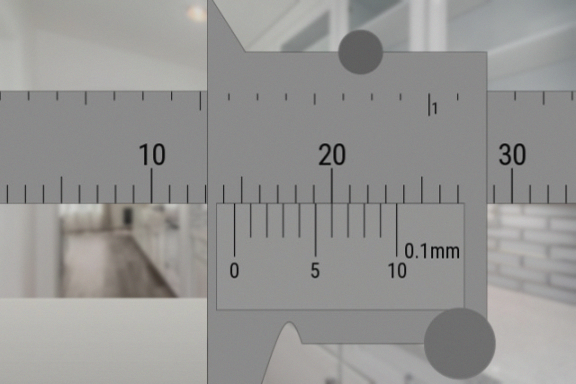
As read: 14.6 (mm)
